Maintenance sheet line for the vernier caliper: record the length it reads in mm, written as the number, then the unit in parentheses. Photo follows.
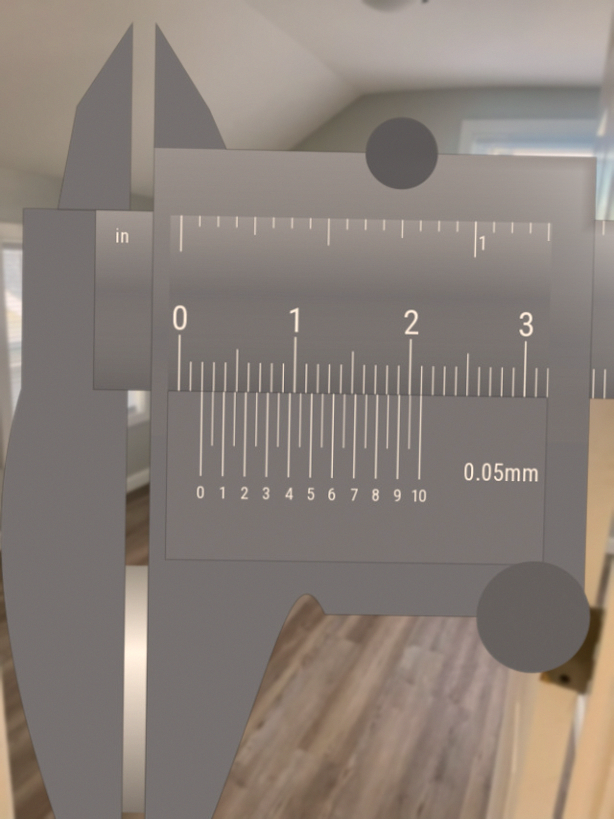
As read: 2.0 (mm)
